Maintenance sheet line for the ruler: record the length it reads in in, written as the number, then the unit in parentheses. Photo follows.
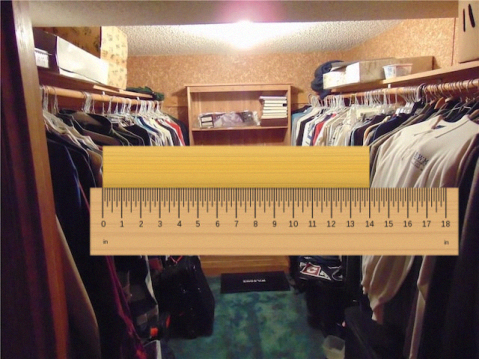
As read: 14 (in)
